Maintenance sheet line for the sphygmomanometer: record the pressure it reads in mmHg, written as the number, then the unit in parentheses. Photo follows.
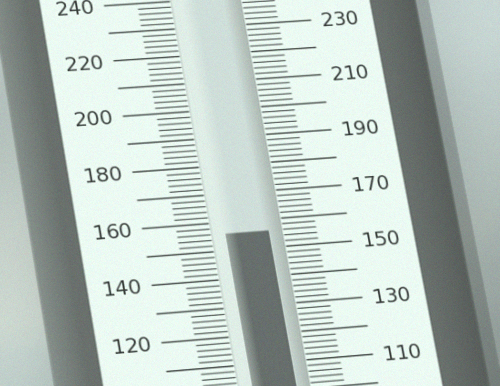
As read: 156 (mmHg)
